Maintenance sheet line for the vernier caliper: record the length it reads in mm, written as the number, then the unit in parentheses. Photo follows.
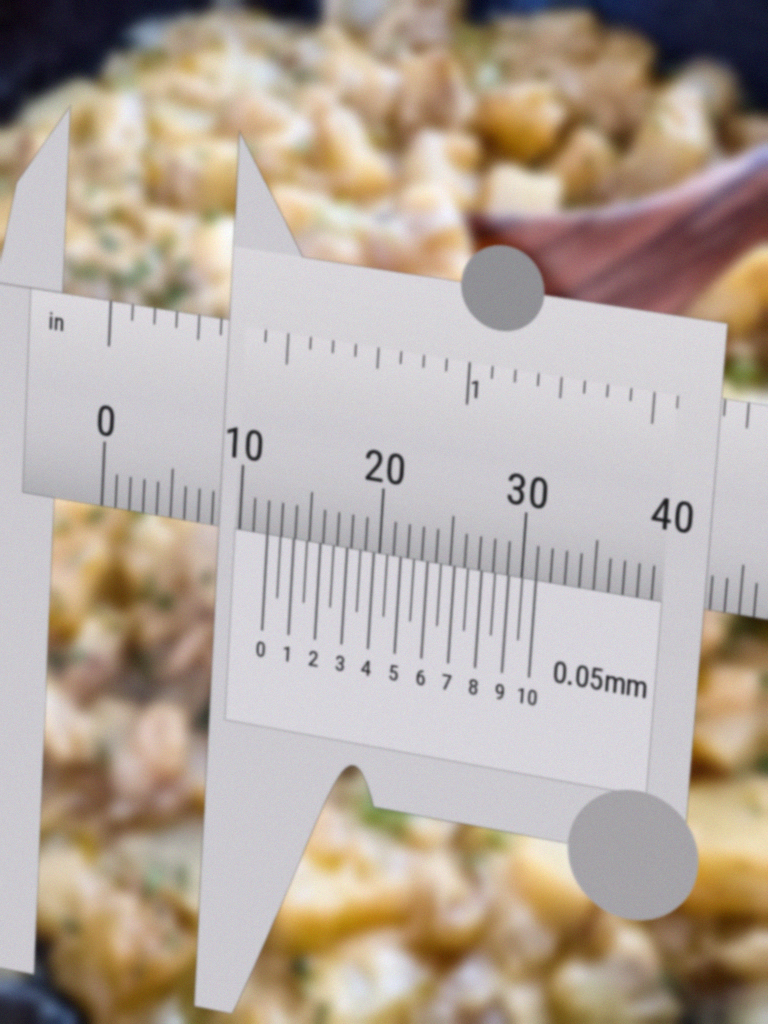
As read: 12.0 (mm)
